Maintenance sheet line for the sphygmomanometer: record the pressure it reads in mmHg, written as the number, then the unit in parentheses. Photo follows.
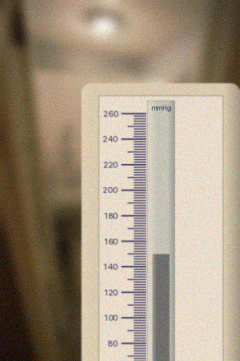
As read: 150 (mmHg)
